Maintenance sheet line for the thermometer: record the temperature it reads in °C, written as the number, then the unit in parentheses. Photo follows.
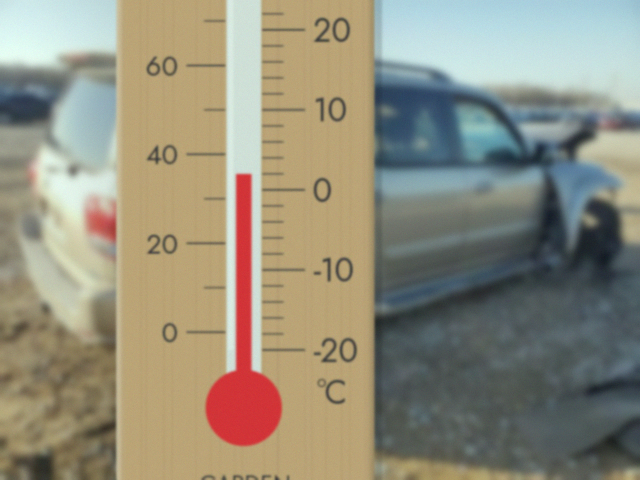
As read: 2 (°C)
